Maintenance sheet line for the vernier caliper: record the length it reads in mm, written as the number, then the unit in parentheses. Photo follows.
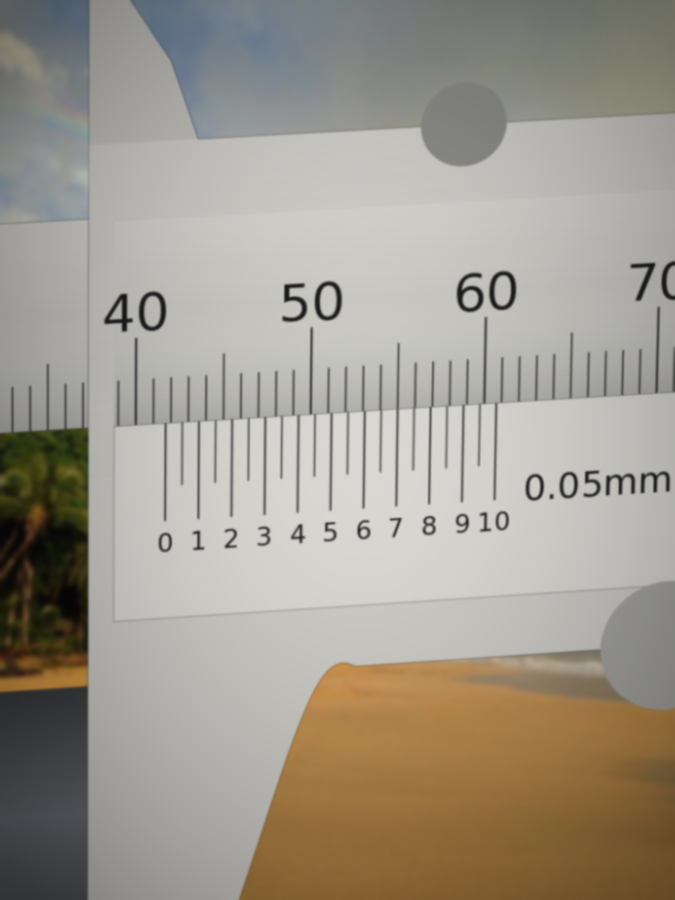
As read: 41.7 (mm)
